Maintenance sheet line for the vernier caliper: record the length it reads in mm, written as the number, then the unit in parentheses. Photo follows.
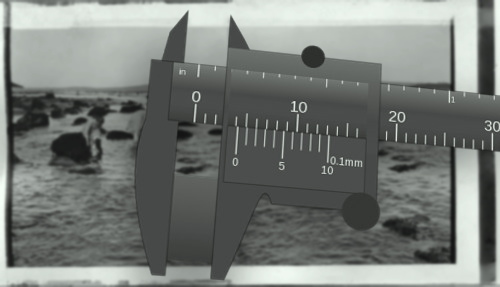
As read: 4.2 (mm)
